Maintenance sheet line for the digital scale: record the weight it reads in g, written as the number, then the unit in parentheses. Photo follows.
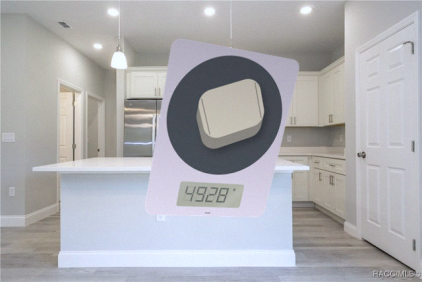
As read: 4928 (g)
